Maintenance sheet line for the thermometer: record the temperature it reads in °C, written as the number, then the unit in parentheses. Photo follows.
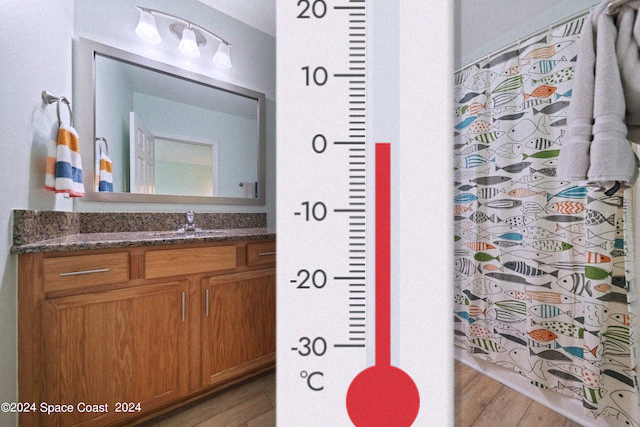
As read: 0 (°C)
